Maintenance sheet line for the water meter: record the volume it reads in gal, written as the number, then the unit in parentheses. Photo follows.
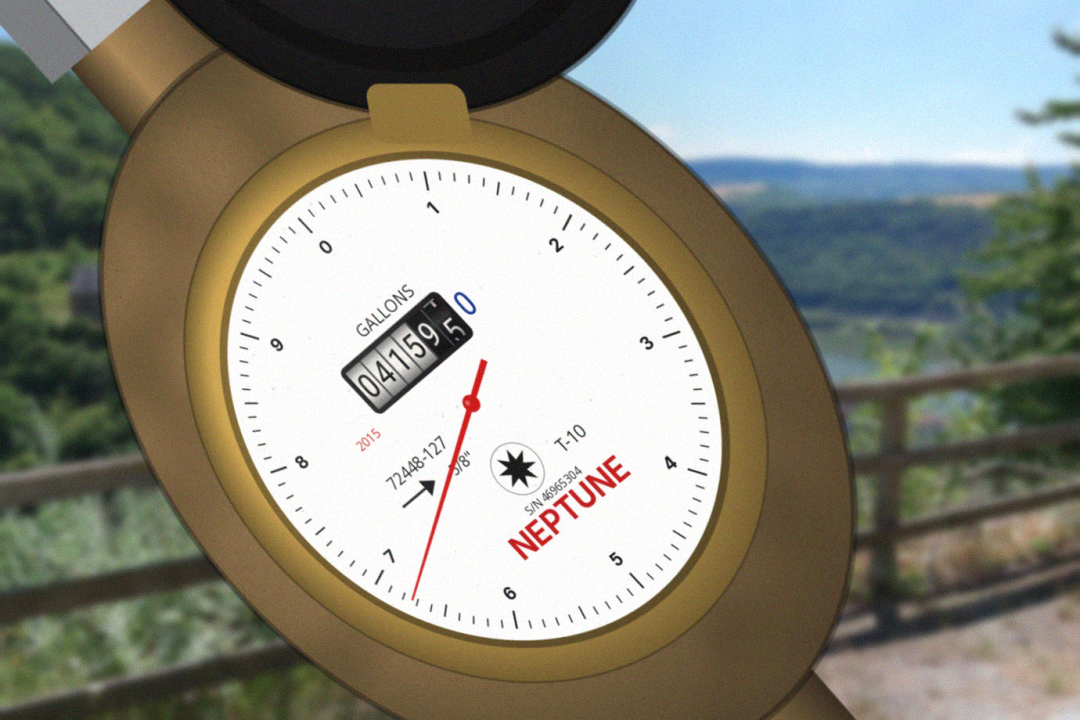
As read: 415946.7 (gal)
